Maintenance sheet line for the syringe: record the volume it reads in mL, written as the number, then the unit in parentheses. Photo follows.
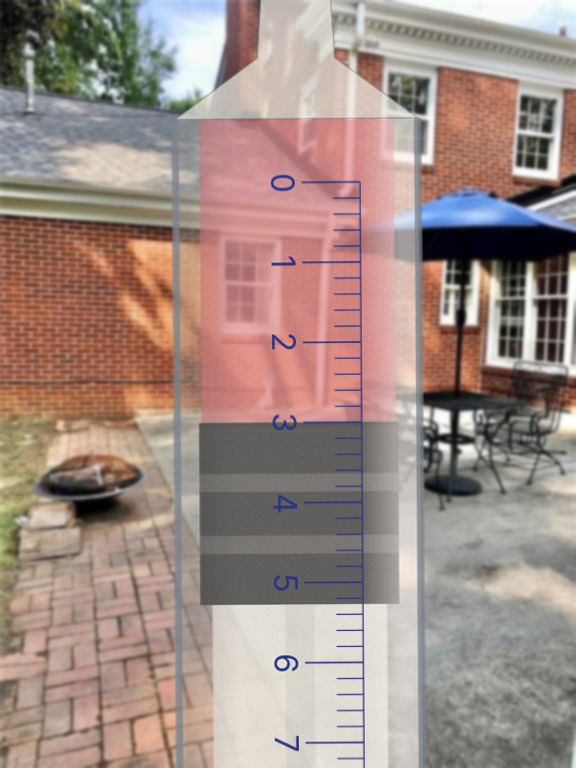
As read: 3 (mL)
